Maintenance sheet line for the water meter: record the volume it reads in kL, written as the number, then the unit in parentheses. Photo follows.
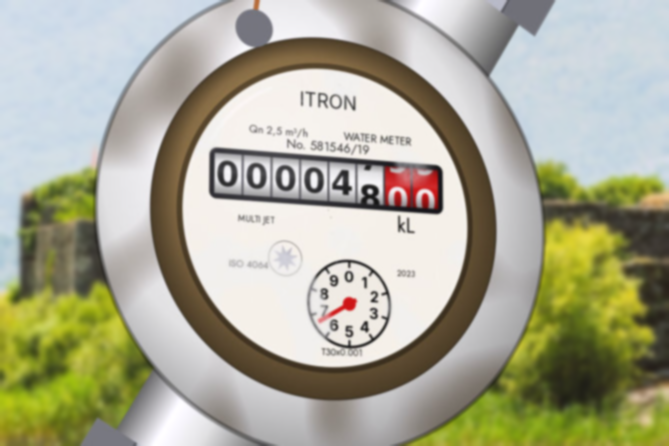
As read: 47.996 (kL)
